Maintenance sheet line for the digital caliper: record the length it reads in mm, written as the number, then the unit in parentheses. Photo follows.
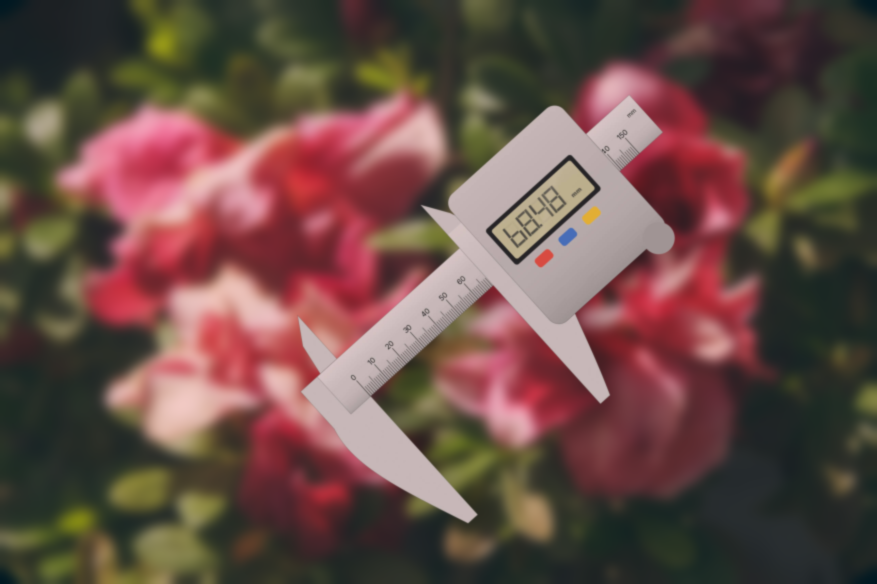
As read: 68.48 (mm)
